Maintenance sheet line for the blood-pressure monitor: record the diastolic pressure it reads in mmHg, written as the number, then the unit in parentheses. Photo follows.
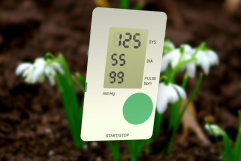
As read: 55 (mmHg)
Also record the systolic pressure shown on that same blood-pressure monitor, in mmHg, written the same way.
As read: 125 (mmHg)
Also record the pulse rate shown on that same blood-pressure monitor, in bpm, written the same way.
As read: 99 (bpm)
